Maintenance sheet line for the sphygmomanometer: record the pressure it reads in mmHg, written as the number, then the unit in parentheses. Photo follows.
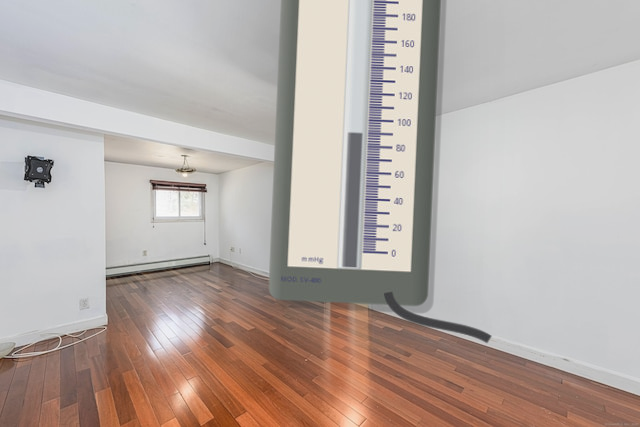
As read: 90 (mmHg)
